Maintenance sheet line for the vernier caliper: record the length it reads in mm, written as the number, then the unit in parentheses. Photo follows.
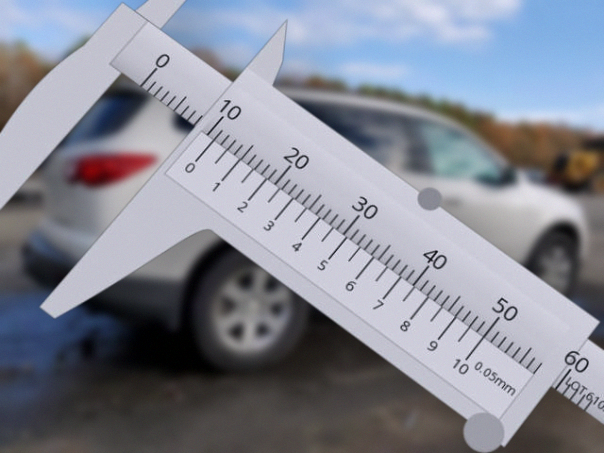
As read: 11.0 (mm)
